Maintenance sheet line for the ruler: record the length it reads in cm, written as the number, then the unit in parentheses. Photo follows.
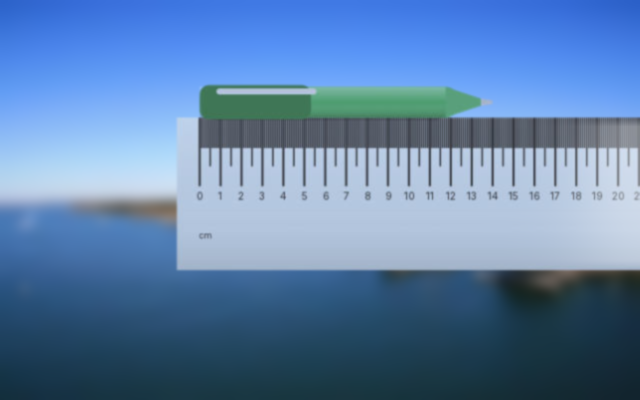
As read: 14 (cm)
